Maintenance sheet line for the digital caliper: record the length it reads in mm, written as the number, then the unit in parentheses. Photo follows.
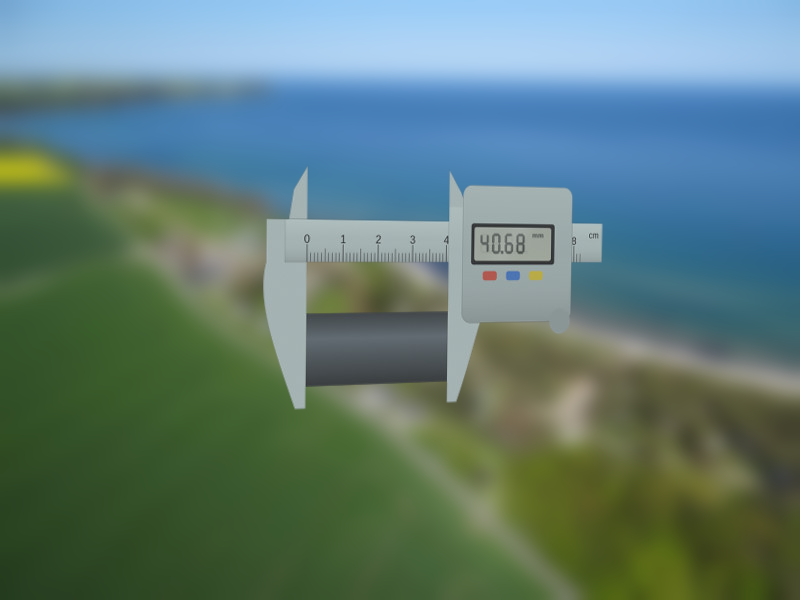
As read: 40.68 (mm)
